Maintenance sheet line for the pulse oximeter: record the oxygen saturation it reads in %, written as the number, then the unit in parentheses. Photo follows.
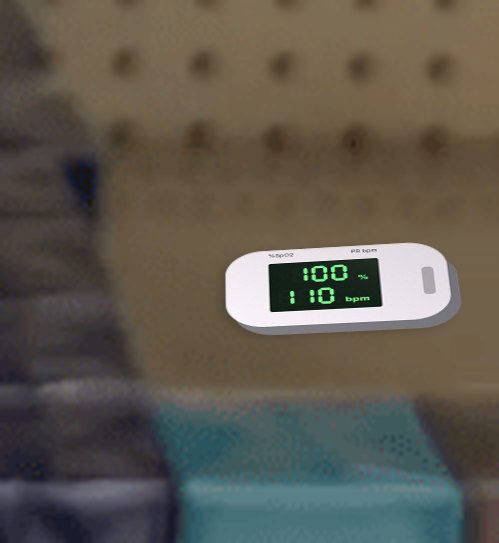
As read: 100 (%)
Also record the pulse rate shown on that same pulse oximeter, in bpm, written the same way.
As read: 110 (bpm)
